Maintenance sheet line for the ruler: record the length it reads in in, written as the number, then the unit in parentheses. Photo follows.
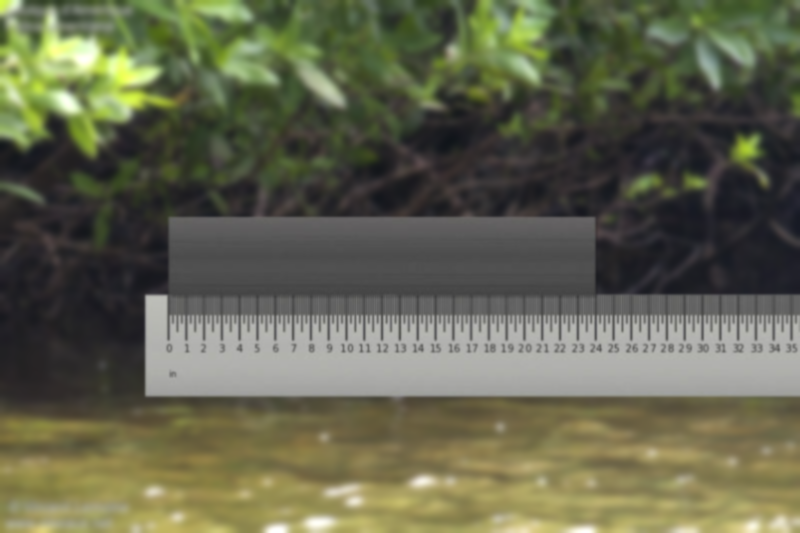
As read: 24 (in)
